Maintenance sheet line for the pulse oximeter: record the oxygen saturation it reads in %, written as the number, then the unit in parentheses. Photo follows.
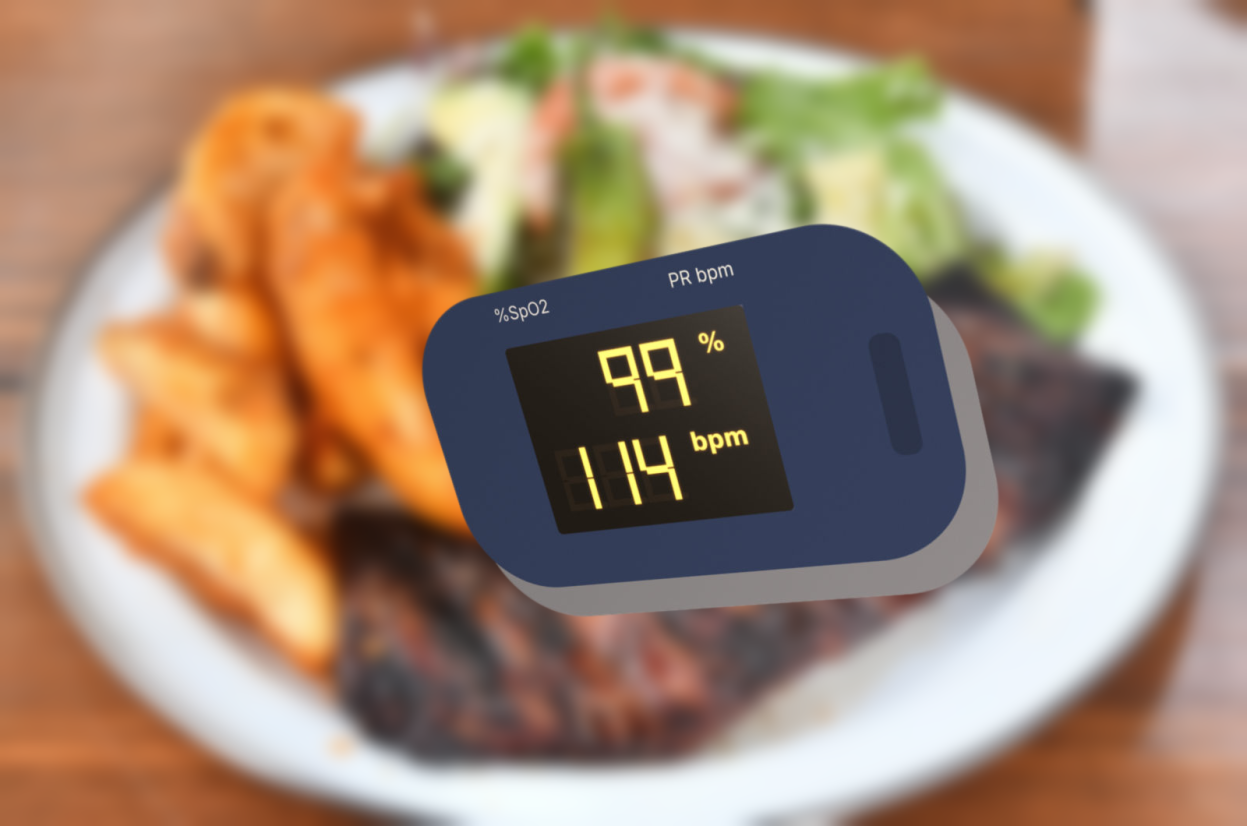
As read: 99 (%)
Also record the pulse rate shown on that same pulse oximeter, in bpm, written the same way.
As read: 114 (bpm)
